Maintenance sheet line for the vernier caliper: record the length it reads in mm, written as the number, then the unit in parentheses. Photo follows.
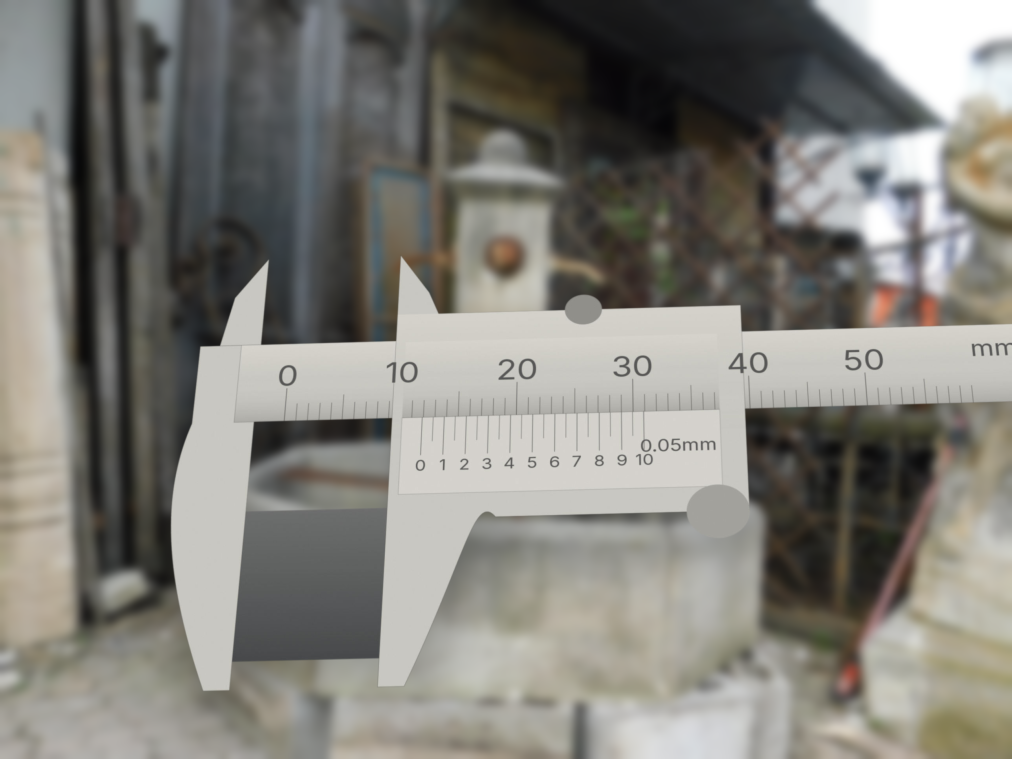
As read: 11.9 (mm)
